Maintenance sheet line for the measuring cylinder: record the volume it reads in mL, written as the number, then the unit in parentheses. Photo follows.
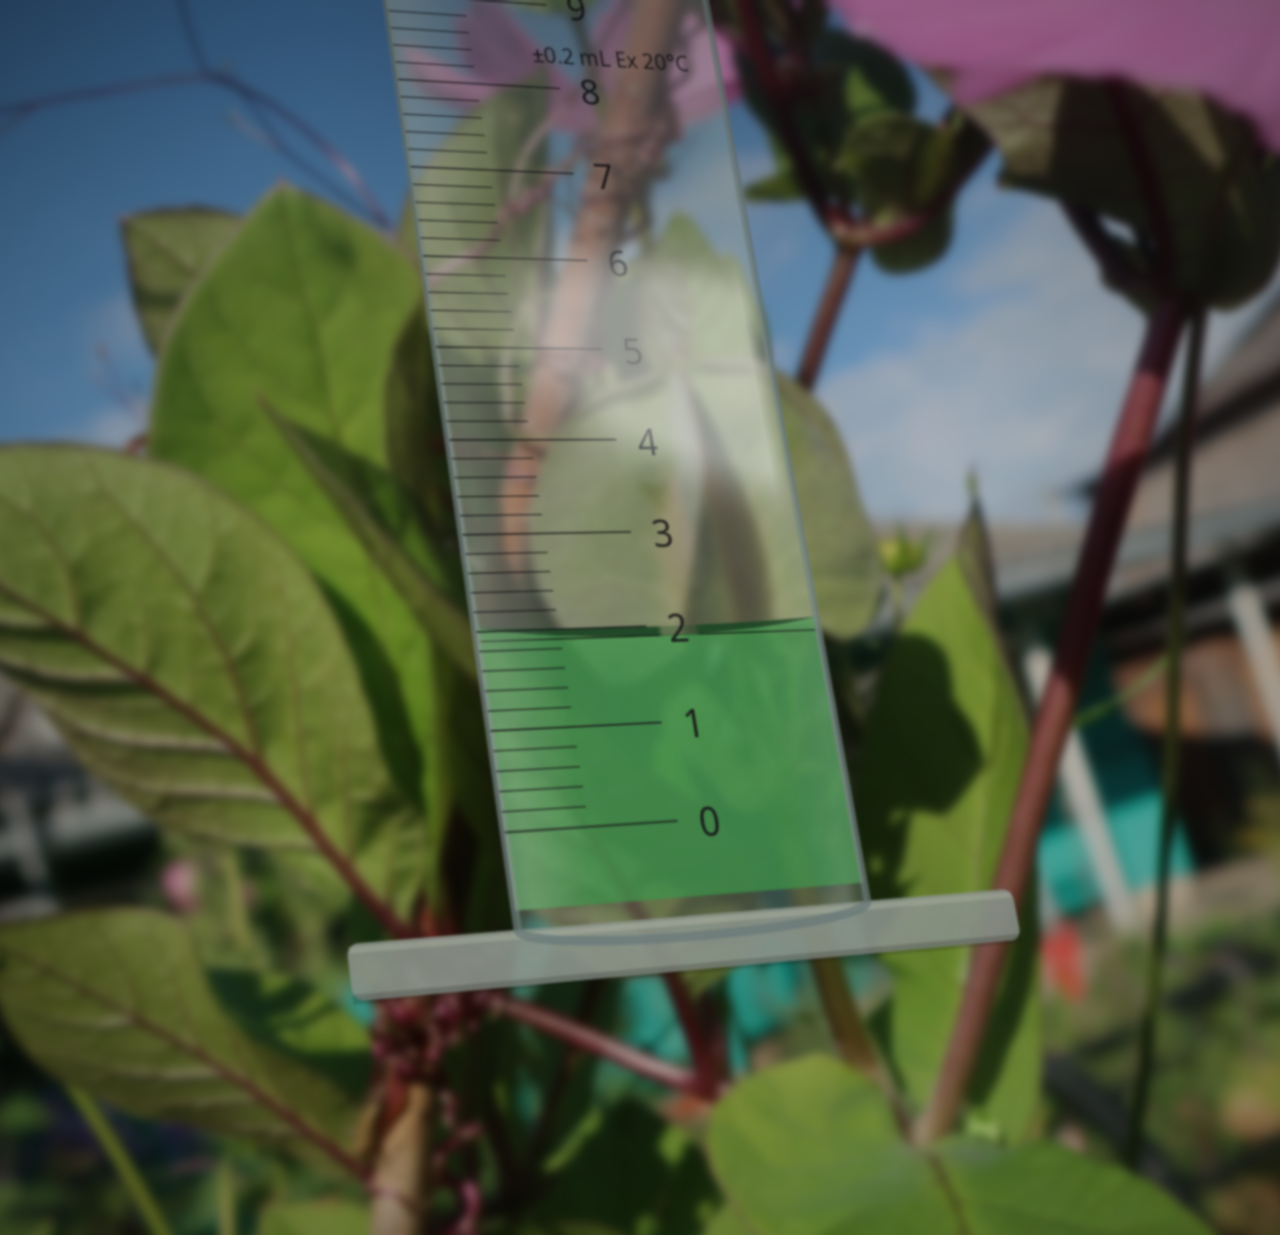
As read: 1.9 (mL)
